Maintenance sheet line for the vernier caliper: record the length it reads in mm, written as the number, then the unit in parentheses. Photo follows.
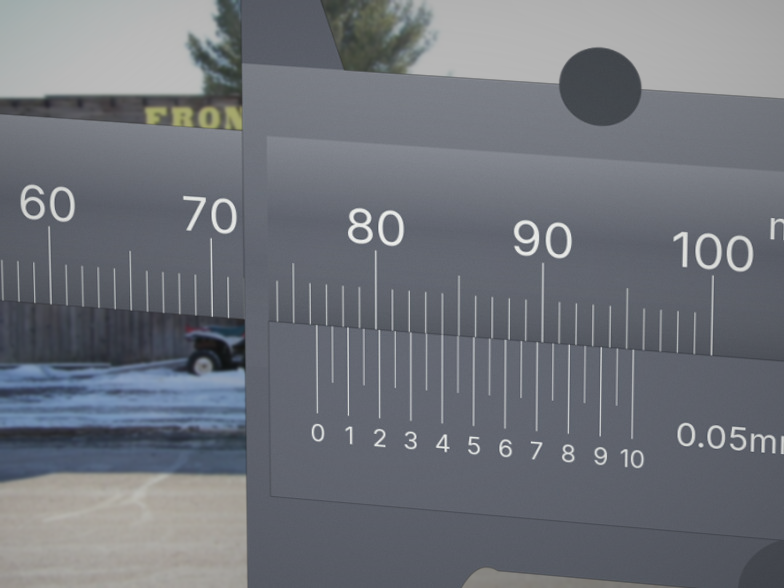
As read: 76.4 (mm)
